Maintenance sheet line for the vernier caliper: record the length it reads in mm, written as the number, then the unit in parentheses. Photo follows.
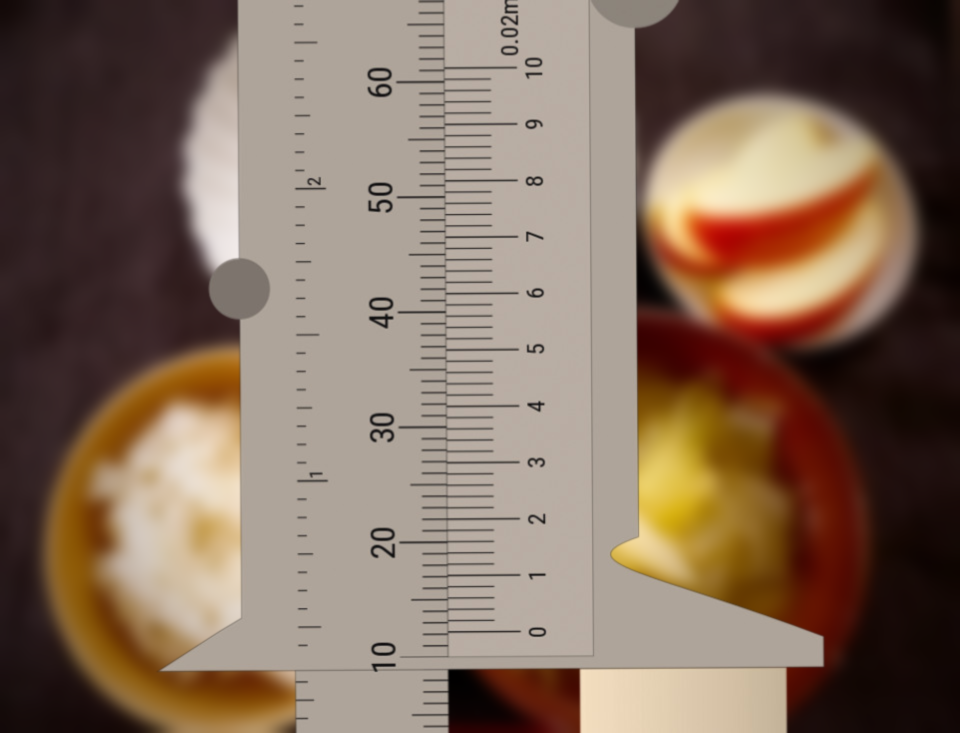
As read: 12.2 (mm)
